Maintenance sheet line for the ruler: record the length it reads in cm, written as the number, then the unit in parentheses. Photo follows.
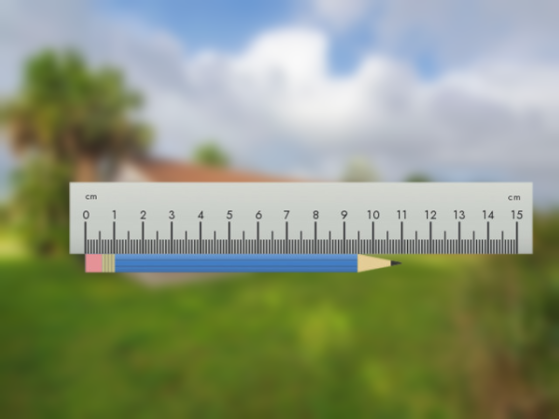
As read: 11 (cm)
